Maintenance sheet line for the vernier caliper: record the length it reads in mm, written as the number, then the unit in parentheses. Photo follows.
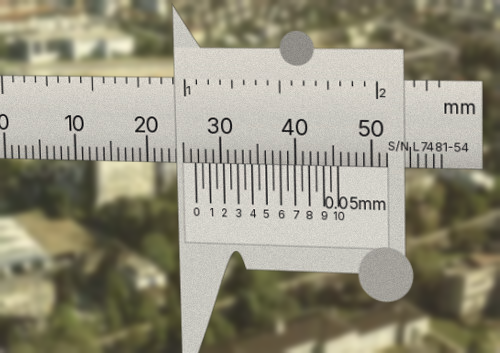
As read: 26.6 (mm)
